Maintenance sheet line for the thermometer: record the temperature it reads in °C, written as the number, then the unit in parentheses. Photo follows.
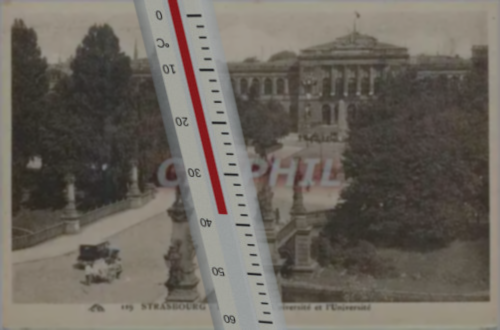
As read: 38 (°C)
